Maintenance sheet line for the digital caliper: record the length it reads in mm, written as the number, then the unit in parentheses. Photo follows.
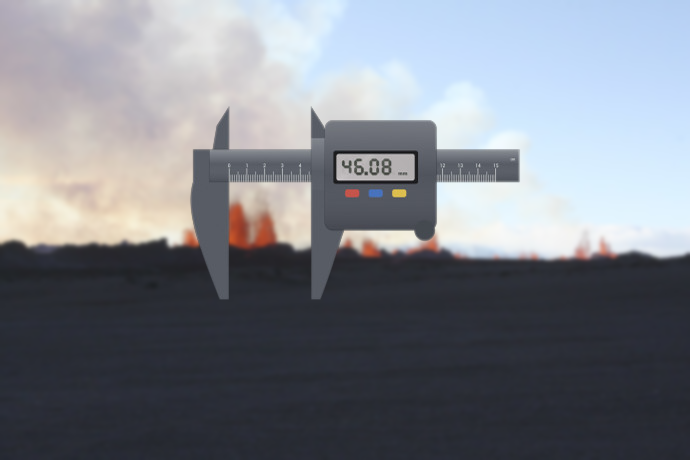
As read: 46.08 (mm)
